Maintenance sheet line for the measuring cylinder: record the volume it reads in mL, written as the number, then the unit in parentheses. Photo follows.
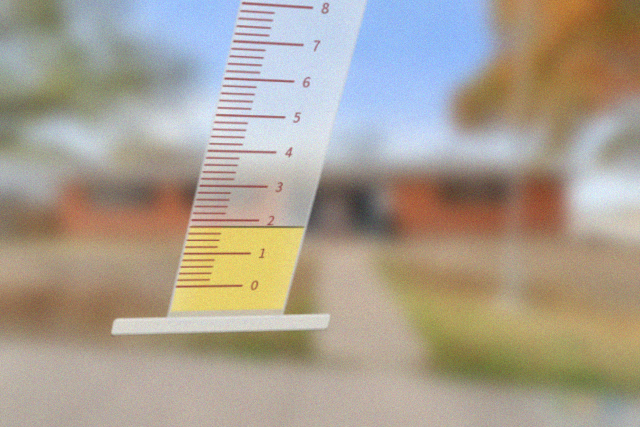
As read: 1.8 (mL)
